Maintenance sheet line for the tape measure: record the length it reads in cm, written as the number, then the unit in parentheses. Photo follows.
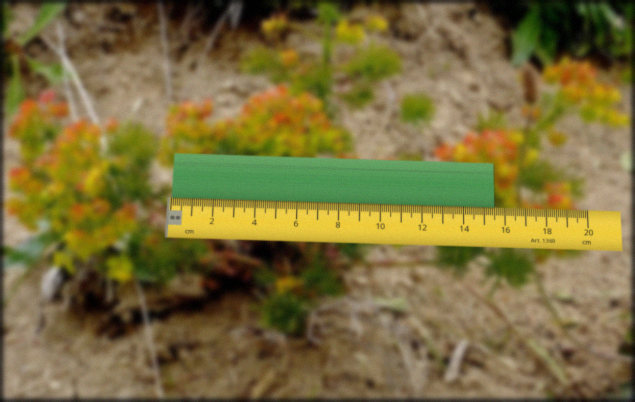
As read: 15.5 (cm)
